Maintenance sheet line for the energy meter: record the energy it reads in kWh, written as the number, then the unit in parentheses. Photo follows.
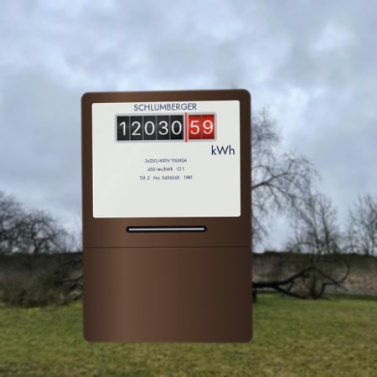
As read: 12030.59 (kWh)
